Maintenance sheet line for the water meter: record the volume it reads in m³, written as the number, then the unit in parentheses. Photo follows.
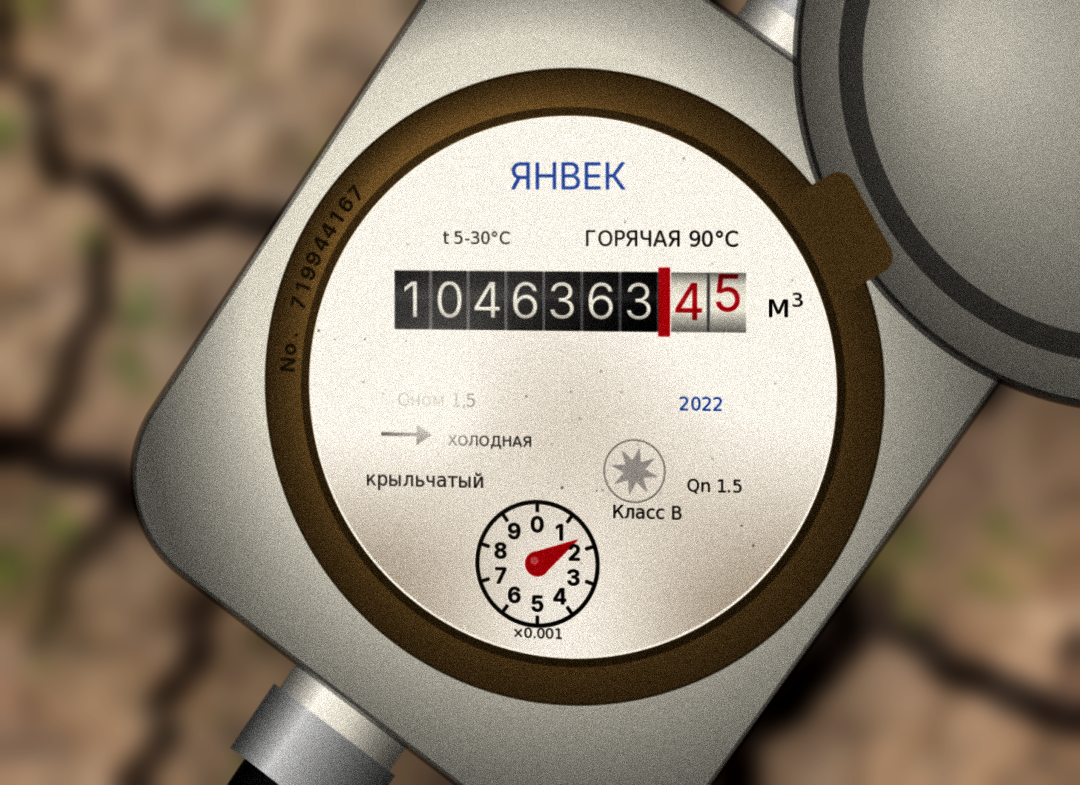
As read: 1046363.451 (m³)
